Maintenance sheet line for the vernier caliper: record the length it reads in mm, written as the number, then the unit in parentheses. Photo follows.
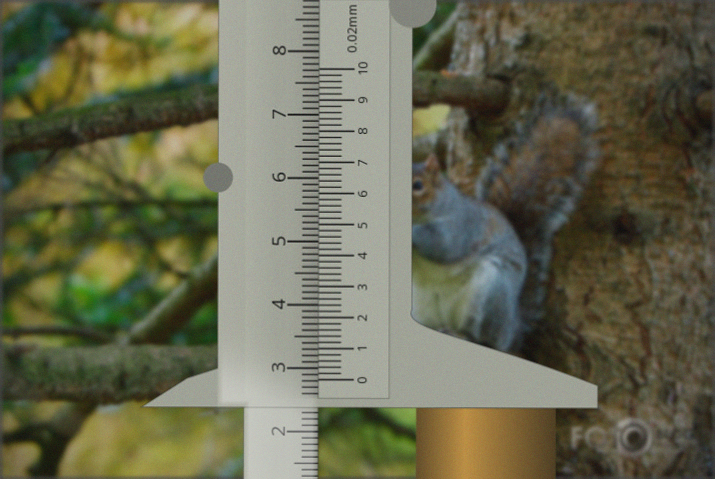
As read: 28.2 (mm)
